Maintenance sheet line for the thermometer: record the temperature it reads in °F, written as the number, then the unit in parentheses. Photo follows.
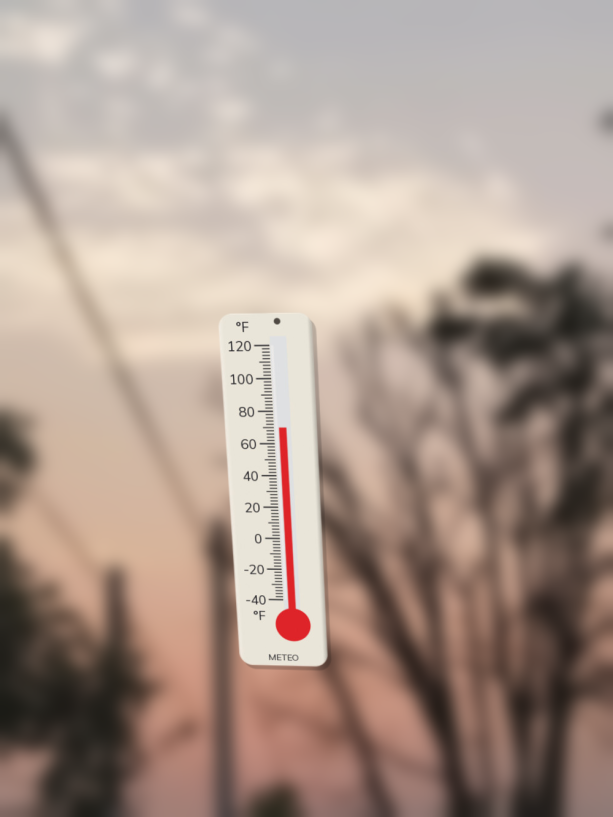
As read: 70 (°F)
